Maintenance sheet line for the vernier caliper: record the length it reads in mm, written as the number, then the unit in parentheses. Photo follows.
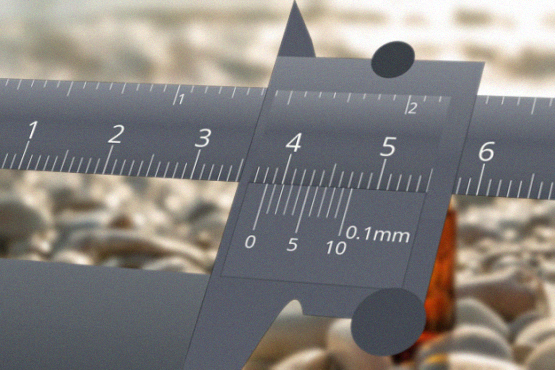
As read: 38.4 (mm)
